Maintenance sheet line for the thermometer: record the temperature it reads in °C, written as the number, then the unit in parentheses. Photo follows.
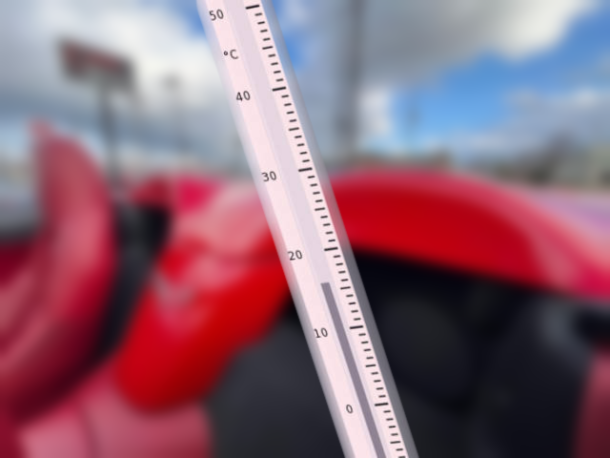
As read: 16 (°C)
